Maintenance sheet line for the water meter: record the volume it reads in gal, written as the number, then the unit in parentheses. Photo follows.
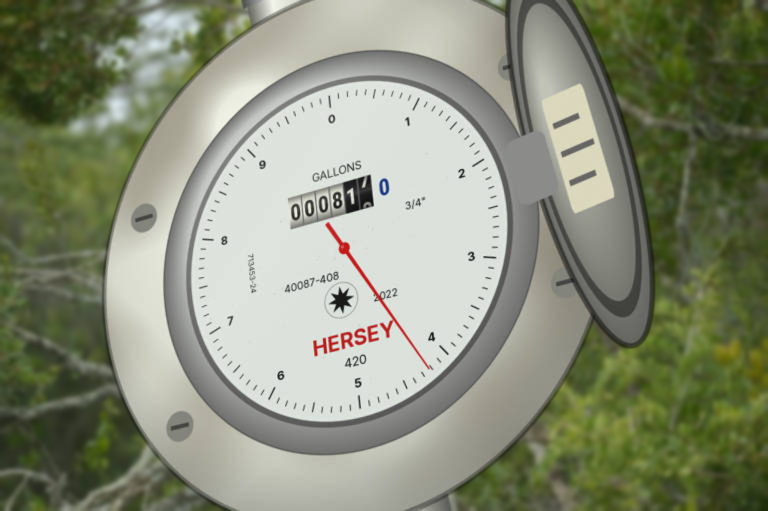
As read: 8174.2 (gal)
